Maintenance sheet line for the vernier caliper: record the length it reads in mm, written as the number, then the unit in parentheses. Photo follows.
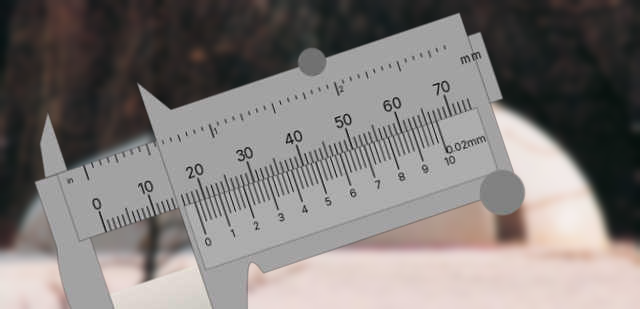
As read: 18.0 (mm)
